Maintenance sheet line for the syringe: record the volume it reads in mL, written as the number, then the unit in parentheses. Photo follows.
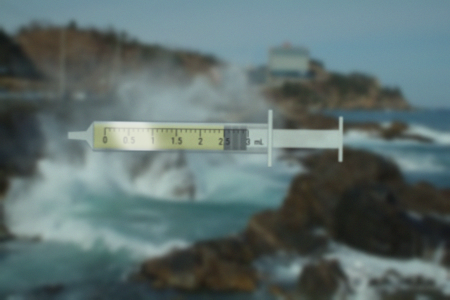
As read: 2.5 (mL)
